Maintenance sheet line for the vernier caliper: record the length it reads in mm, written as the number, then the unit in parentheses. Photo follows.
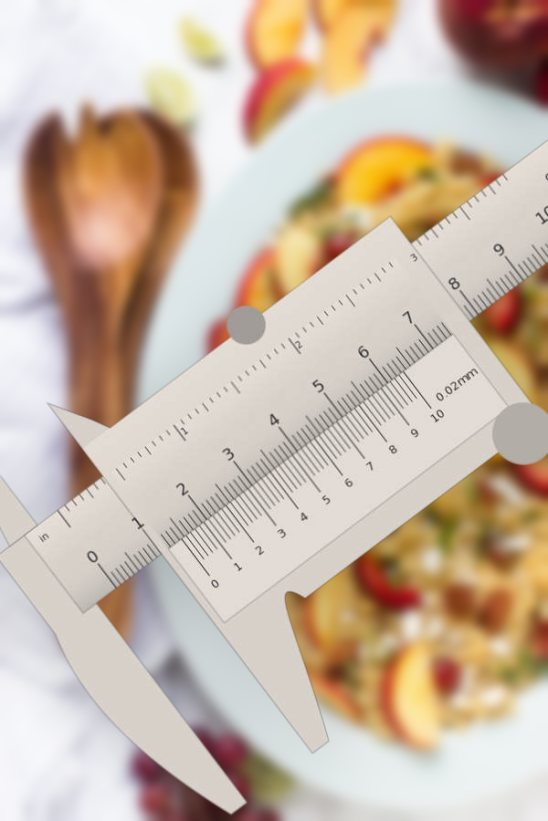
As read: 14.4 (mm)
